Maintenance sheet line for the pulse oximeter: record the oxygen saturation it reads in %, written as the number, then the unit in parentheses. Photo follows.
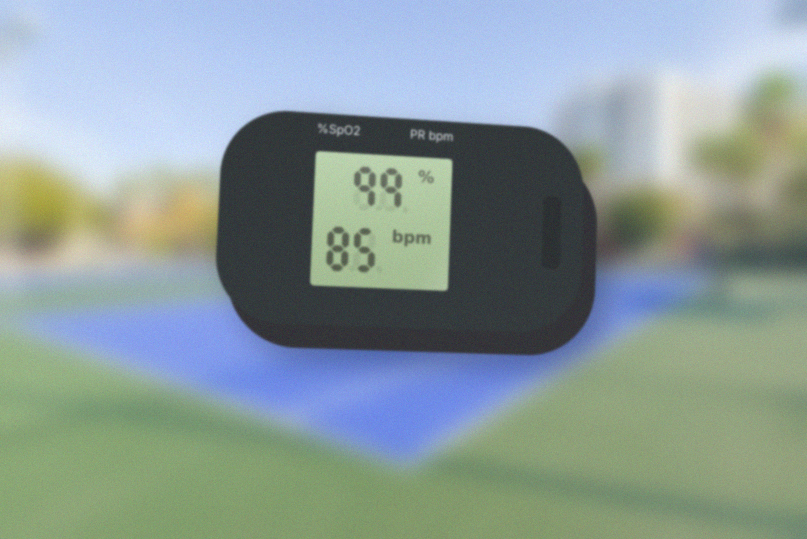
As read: 99 (%)
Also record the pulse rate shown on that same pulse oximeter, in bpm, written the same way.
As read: 85 (bpm)
